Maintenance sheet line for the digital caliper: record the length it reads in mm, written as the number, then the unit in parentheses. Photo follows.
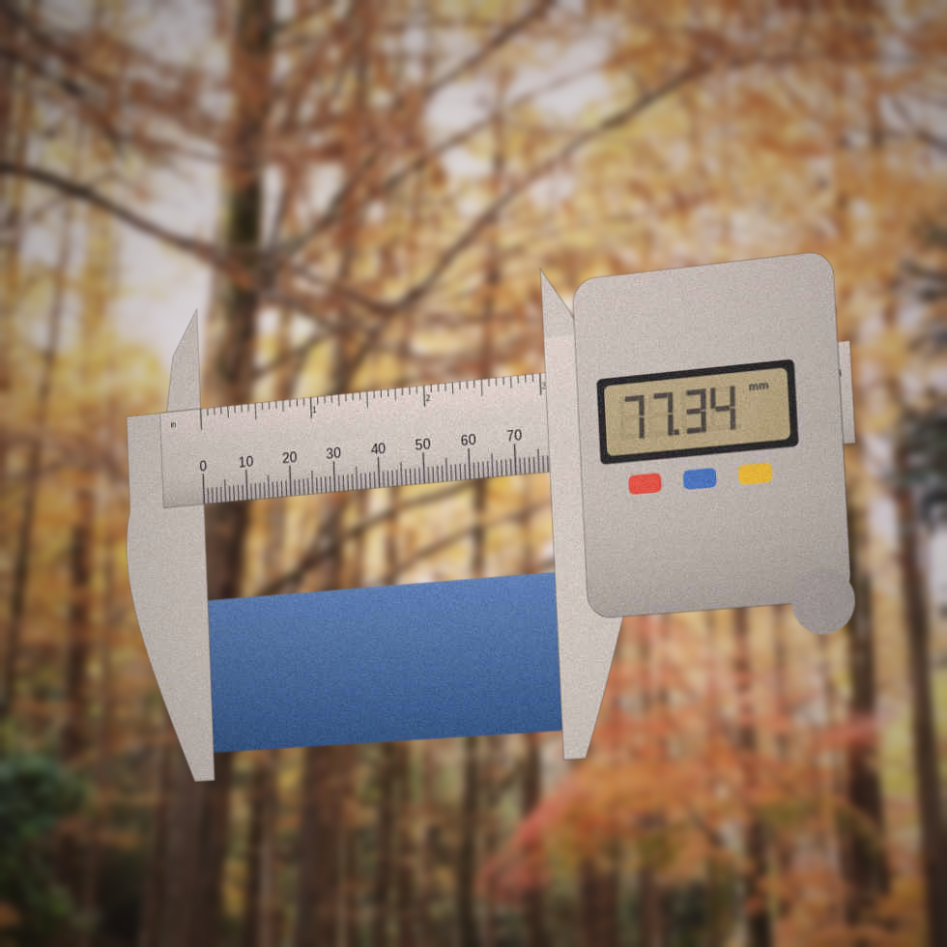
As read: 77.34 (mm)
